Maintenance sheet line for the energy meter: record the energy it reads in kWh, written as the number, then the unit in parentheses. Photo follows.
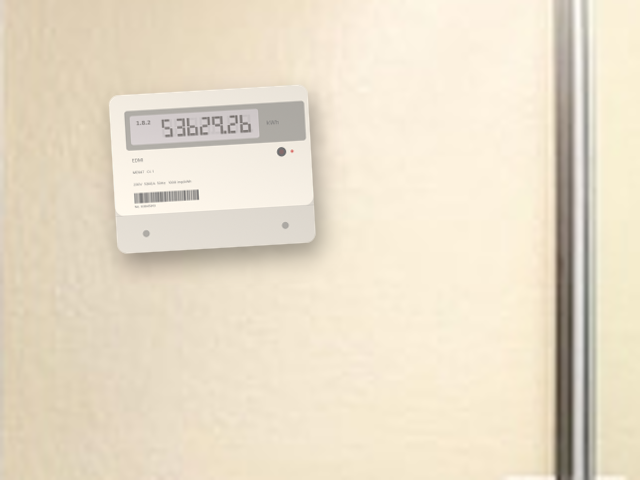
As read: 53629.26 (kWh)
